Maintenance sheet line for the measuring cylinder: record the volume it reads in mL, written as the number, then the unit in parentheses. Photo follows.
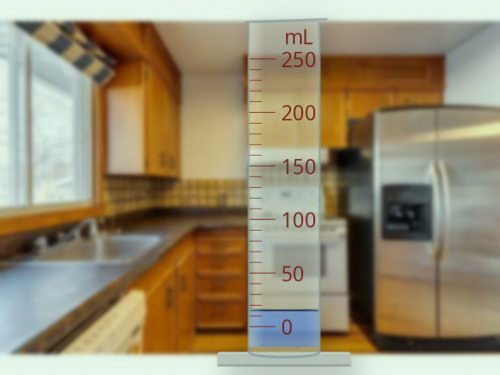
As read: 15 (mL)
